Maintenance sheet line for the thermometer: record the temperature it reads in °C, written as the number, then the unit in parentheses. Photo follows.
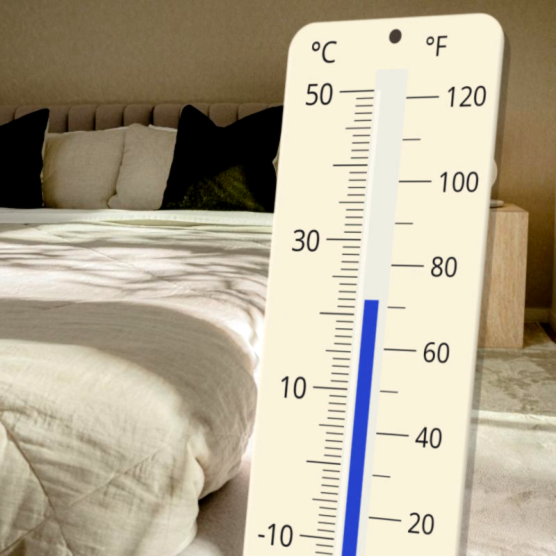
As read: 22 (°C)
